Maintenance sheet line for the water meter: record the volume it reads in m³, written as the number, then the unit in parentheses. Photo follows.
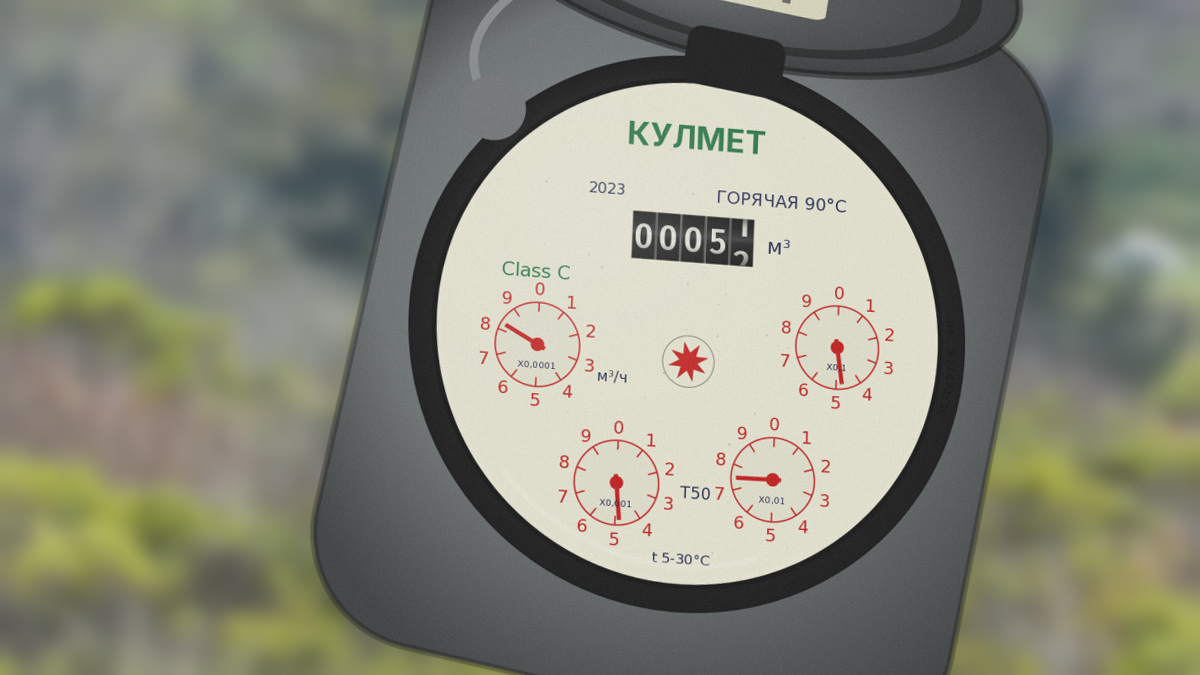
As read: 51.4748 (m³)
